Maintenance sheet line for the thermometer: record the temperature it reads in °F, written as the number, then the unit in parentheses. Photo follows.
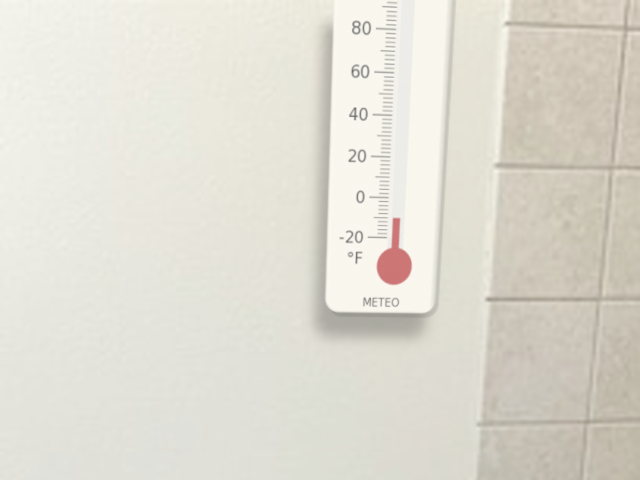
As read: -10 (°F)
